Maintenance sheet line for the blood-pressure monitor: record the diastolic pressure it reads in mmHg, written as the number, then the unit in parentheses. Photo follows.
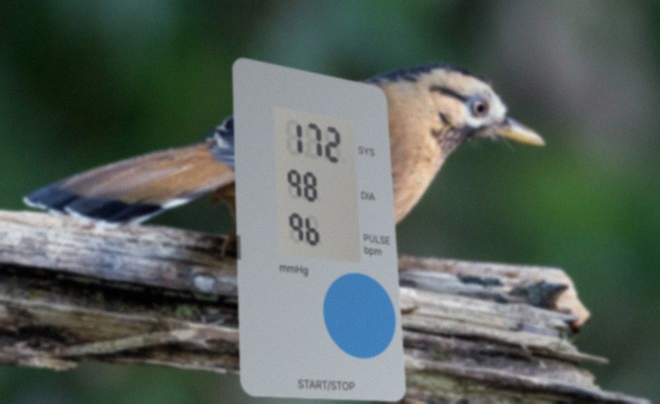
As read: 98 (mmHg)
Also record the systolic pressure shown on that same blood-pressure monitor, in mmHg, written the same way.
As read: 172 (mmHg)
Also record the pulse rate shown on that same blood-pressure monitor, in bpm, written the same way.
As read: 96 (bpm)
